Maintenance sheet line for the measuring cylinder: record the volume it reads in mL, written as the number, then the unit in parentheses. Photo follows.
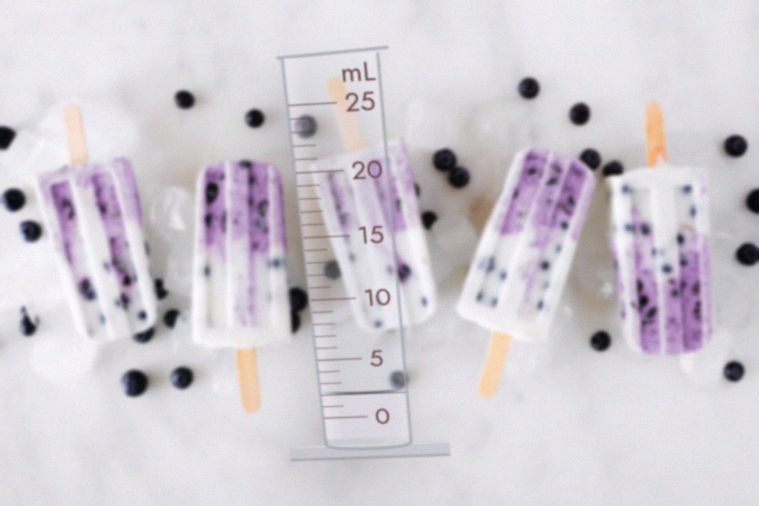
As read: 2 (mL)
